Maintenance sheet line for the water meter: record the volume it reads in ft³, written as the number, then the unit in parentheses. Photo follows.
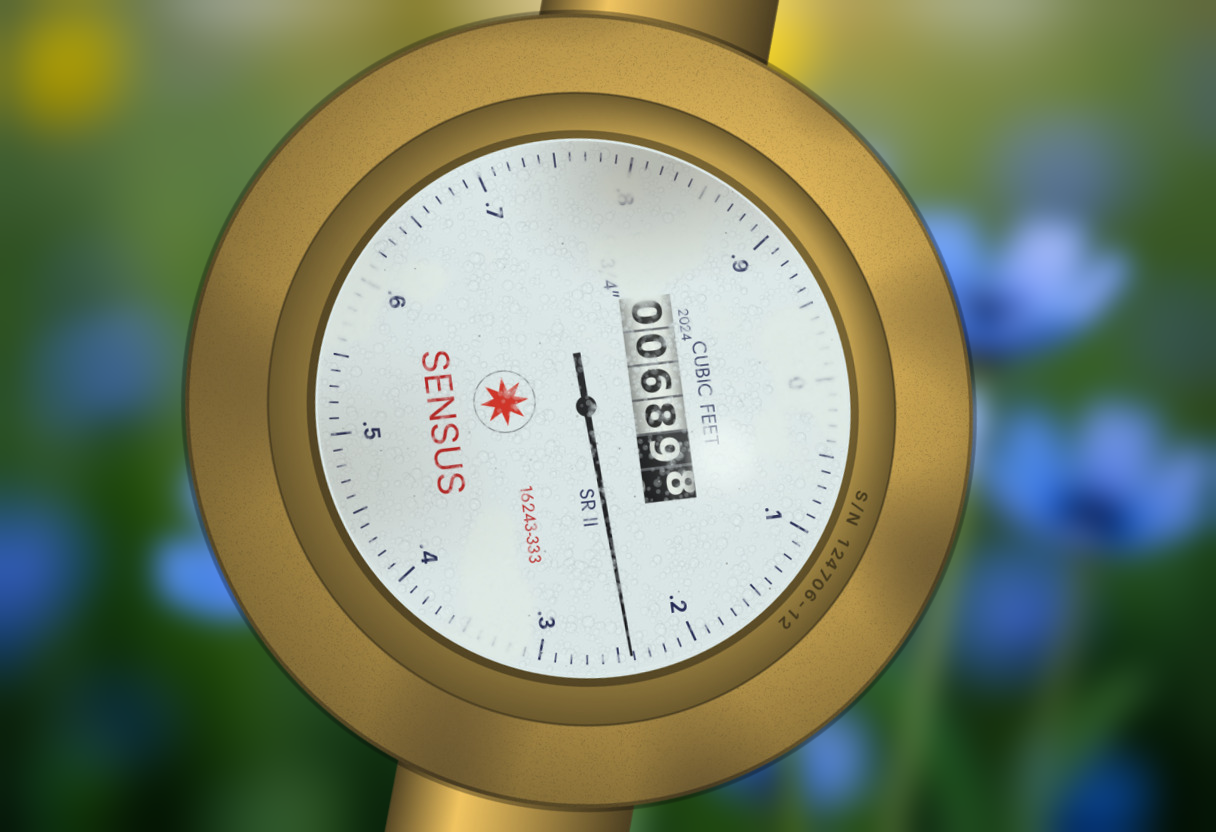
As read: 6898.24 (ft³)
